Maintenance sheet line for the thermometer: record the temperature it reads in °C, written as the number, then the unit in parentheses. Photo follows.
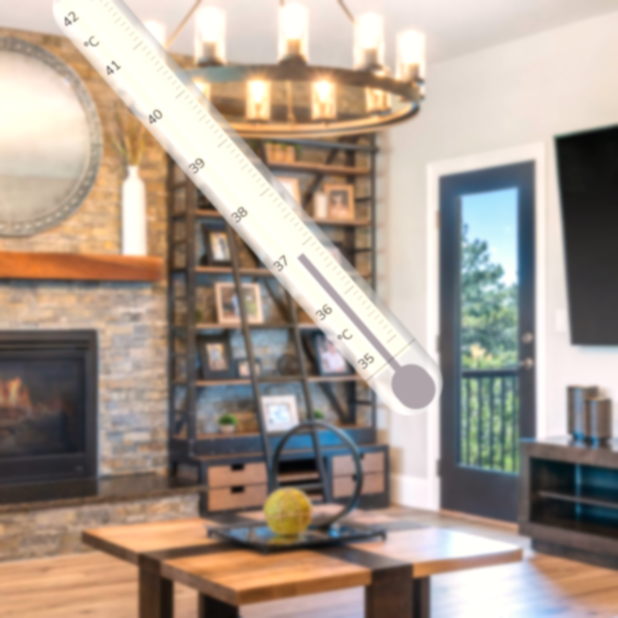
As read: 36.9 (°C)
